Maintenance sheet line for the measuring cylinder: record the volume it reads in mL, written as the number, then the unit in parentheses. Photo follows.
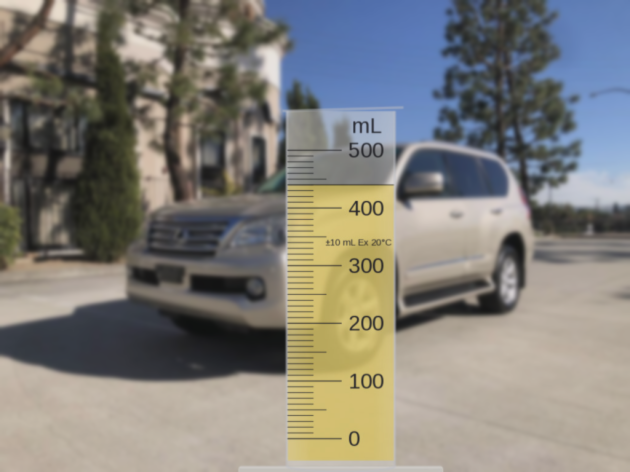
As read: 440 (mL)
